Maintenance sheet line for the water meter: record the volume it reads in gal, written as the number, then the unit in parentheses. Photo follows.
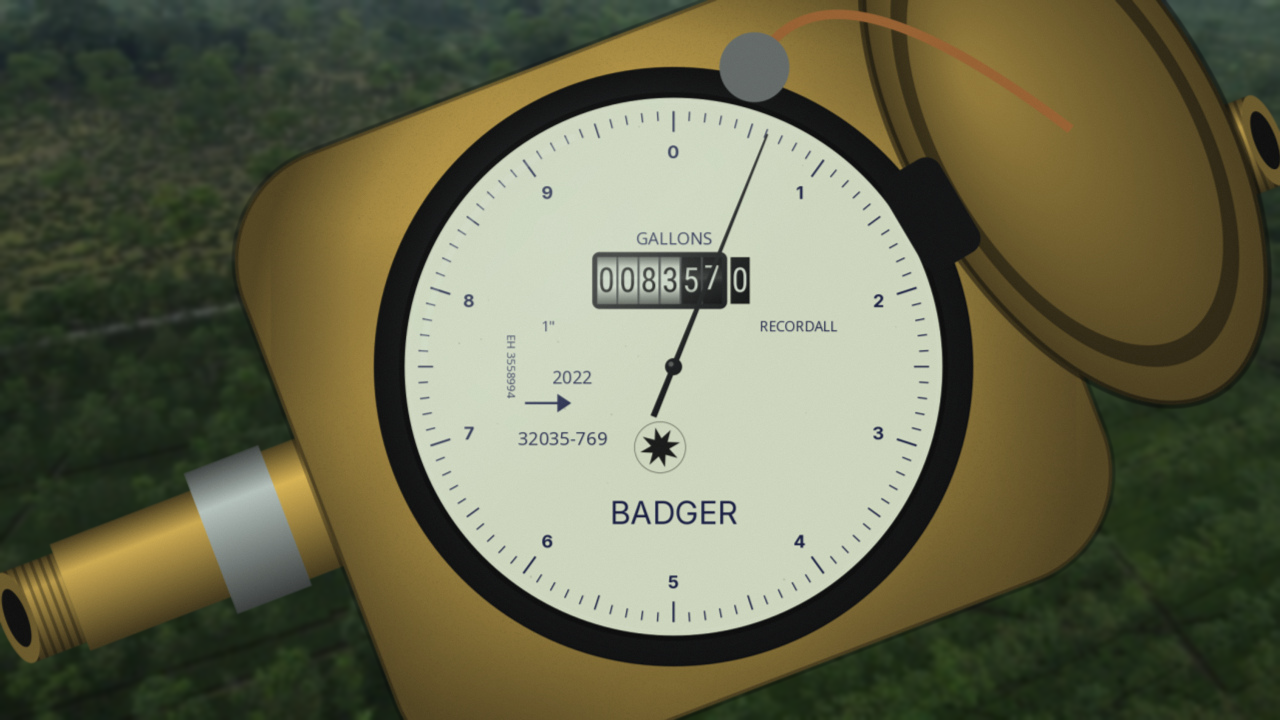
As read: 83570.6 (gal)
